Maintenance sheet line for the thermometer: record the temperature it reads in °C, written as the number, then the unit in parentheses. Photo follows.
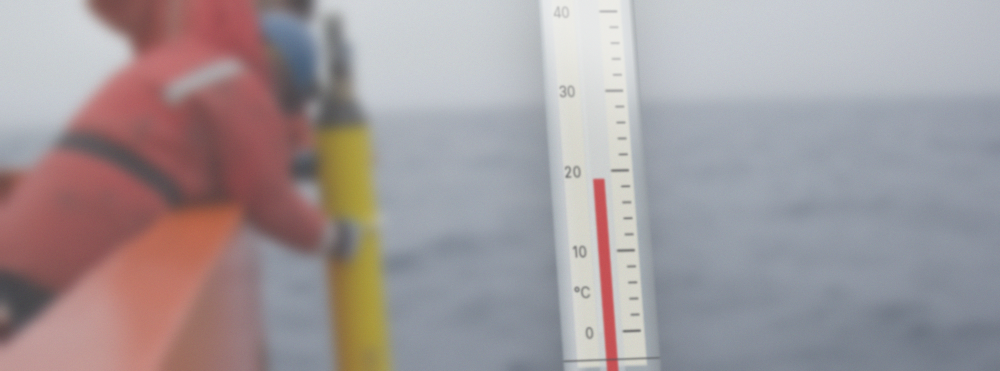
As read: 19 (°C)
